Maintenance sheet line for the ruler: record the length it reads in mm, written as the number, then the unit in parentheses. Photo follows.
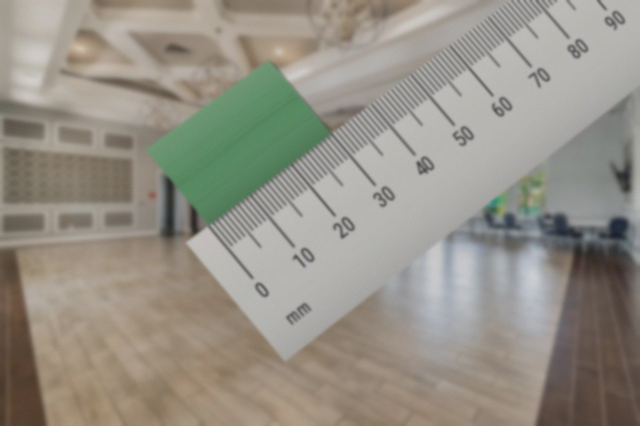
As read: 30 (mm)
